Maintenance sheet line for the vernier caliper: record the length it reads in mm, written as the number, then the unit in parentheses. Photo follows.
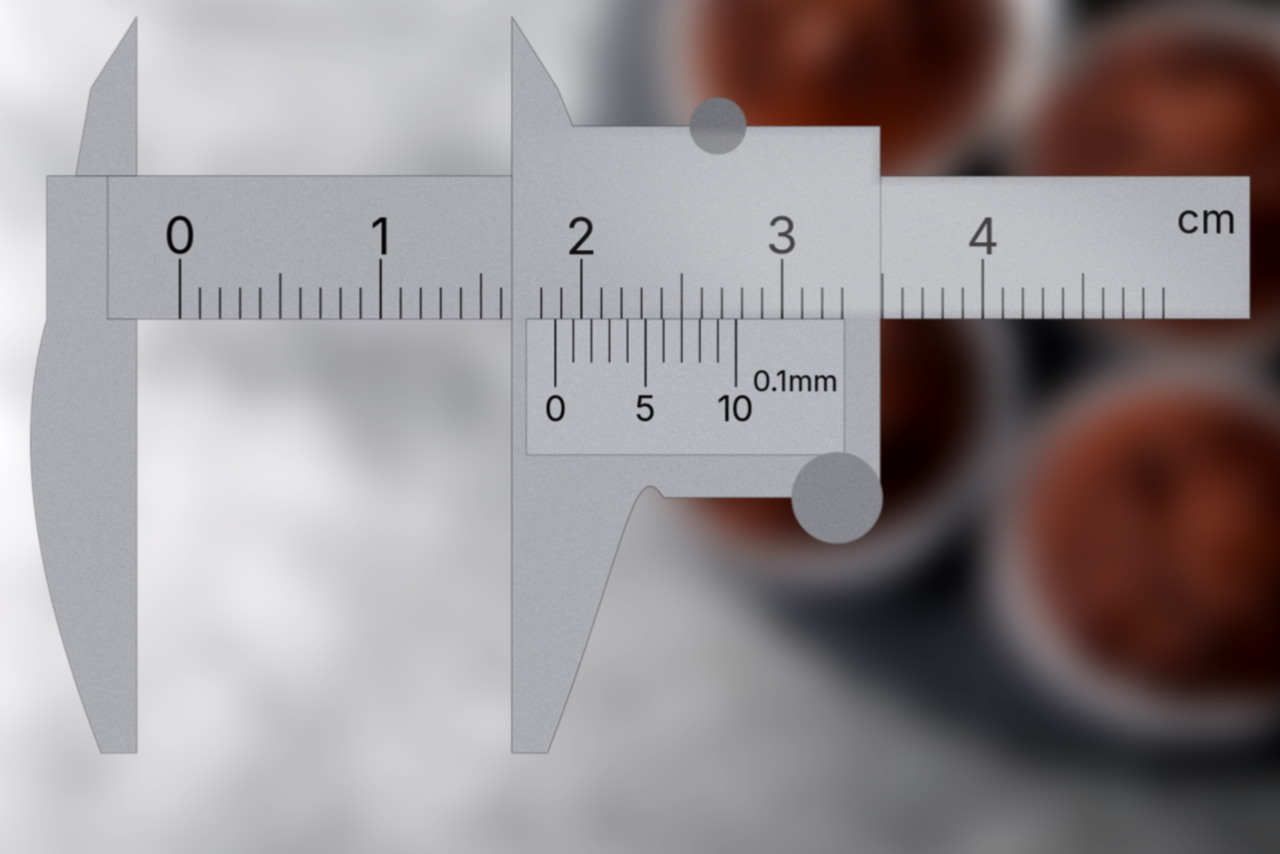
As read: 18.7 (mm)
